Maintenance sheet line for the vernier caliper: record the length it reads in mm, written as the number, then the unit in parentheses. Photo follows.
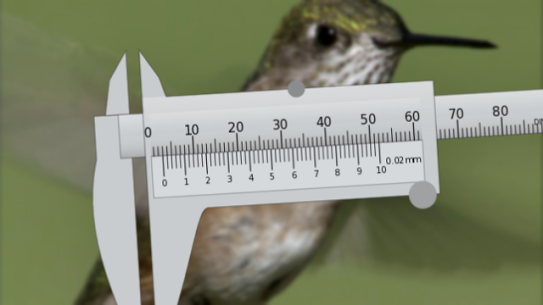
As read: 3.0 (mm)
